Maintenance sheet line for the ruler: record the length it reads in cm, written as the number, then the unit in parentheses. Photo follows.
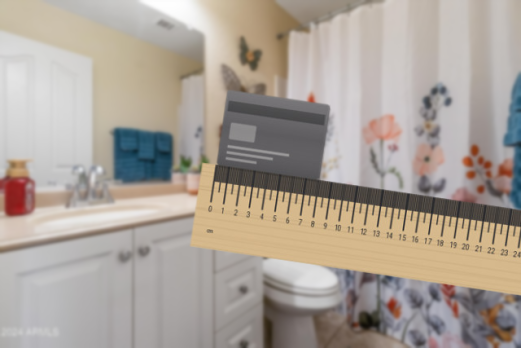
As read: 8 (cm)
